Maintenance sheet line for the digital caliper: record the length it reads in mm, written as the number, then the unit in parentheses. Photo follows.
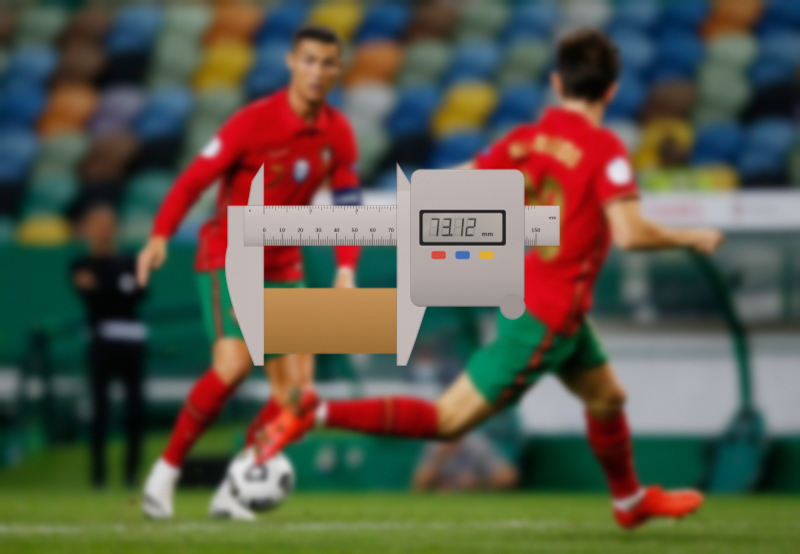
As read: 73.12 (mm)
